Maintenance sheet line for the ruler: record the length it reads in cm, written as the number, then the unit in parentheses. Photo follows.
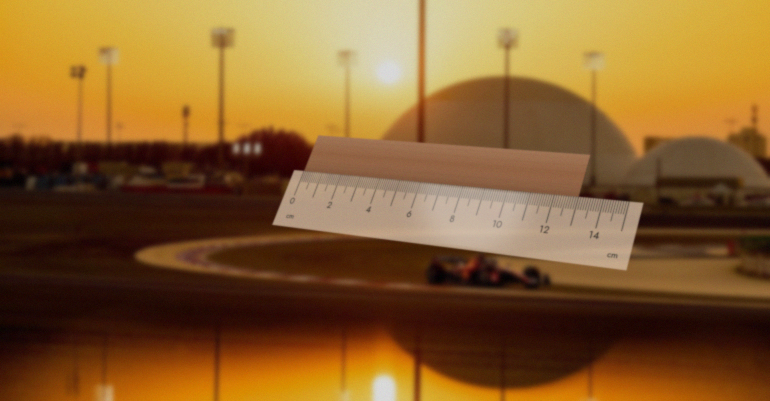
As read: 13 (cm)
